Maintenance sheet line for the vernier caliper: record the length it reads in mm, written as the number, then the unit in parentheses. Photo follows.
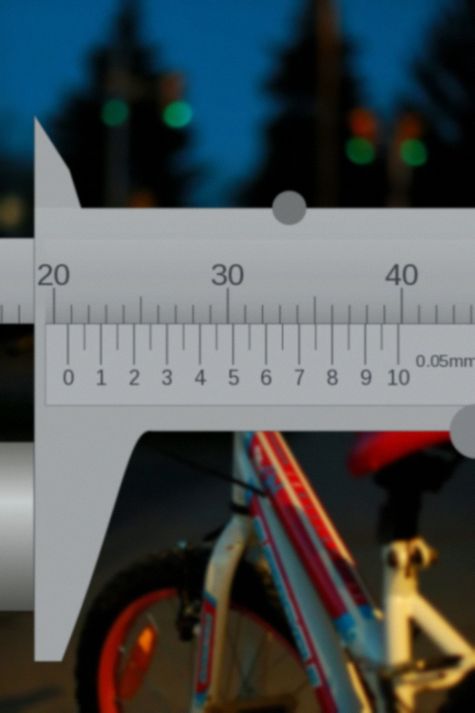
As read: 20.8 (mm)
